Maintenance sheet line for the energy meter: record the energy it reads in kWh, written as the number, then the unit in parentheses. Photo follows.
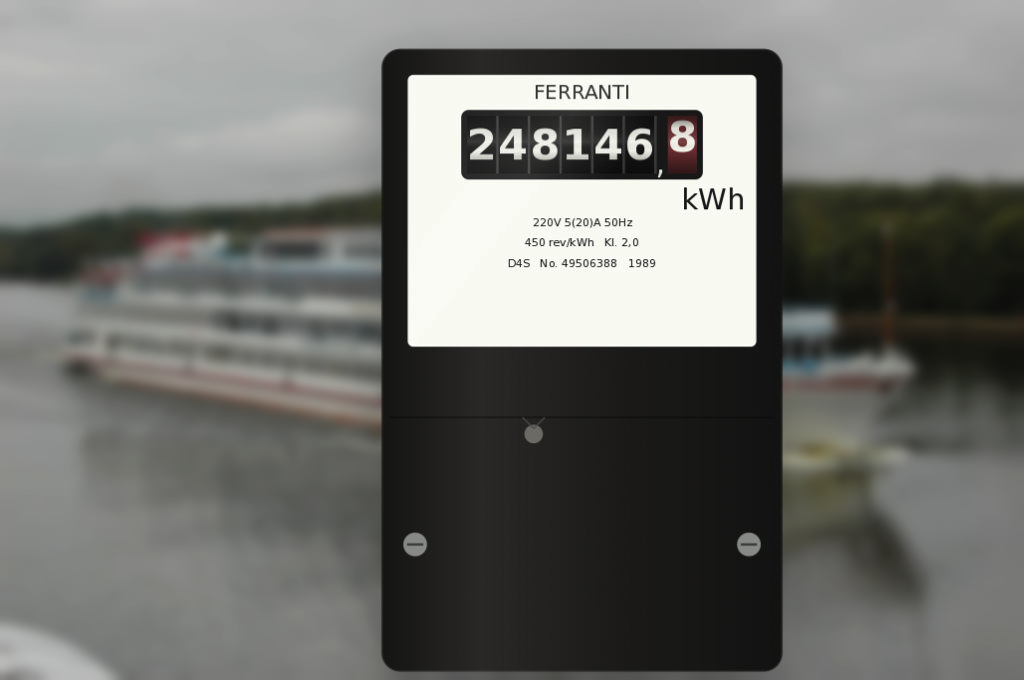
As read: 248146.8 (kWh)
